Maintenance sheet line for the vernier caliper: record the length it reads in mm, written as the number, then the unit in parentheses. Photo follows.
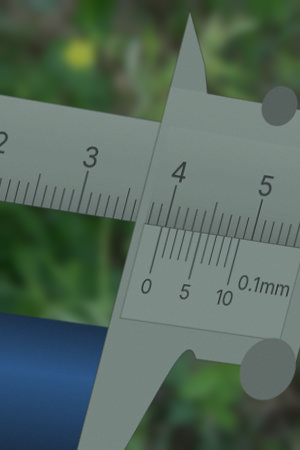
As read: 39.6 (mm)
